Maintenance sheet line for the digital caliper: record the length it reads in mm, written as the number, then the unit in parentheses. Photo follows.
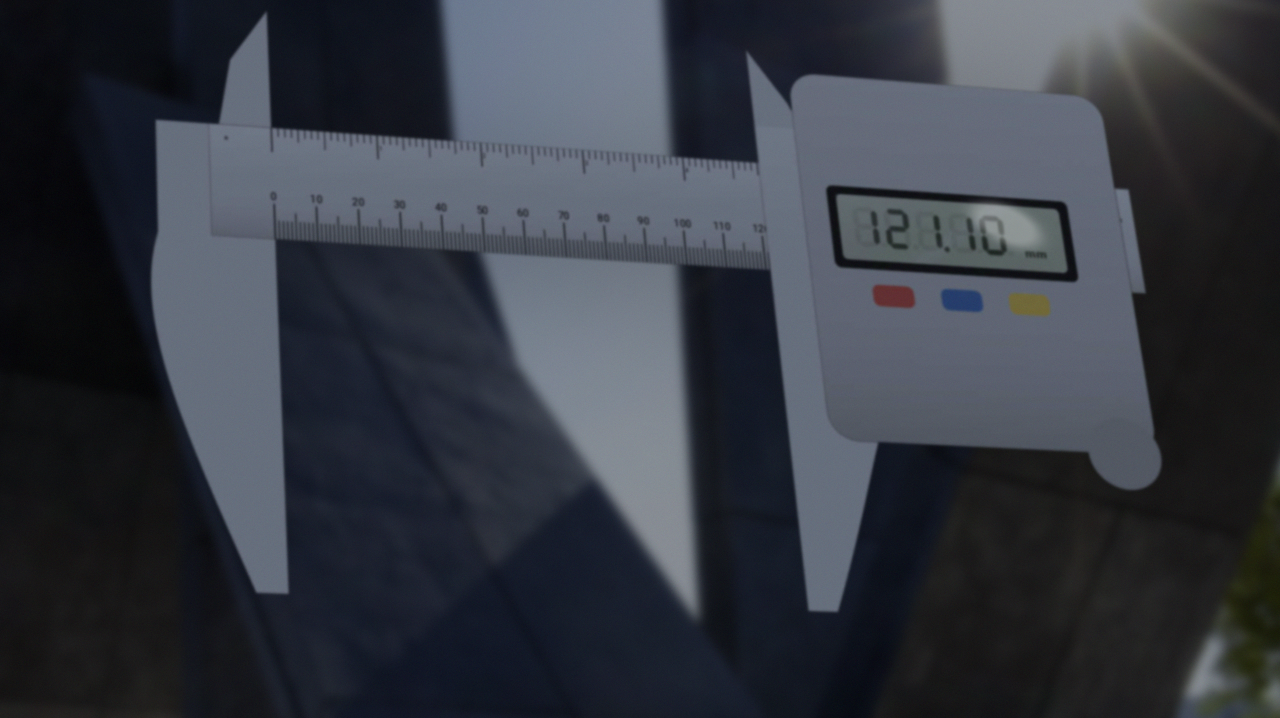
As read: 121.10 (mm)
